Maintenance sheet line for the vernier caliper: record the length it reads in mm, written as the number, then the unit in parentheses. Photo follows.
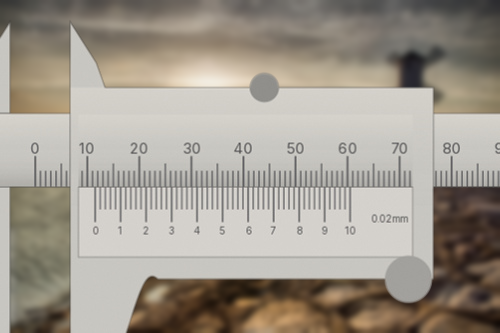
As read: 11.5 (mm)
